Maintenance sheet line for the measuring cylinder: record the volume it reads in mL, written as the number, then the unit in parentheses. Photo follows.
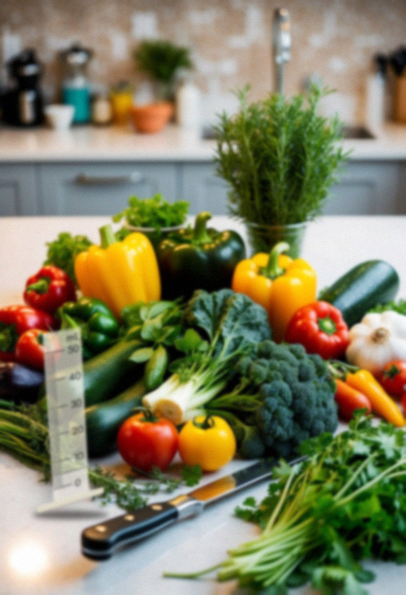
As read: 5 (mL)
